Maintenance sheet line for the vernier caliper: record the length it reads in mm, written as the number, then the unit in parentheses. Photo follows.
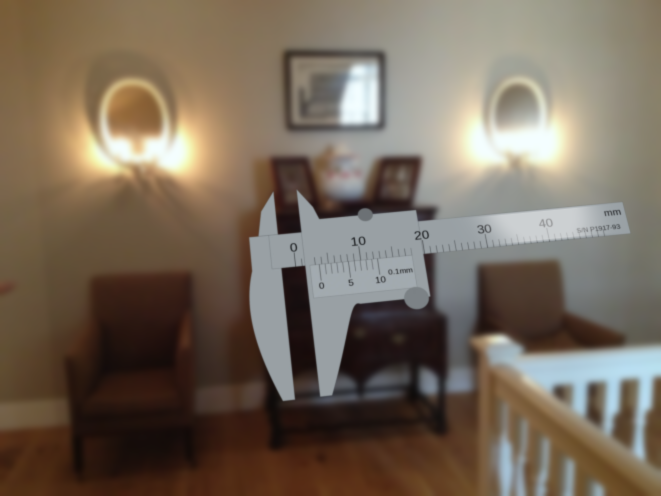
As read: 3.6 (mm)
